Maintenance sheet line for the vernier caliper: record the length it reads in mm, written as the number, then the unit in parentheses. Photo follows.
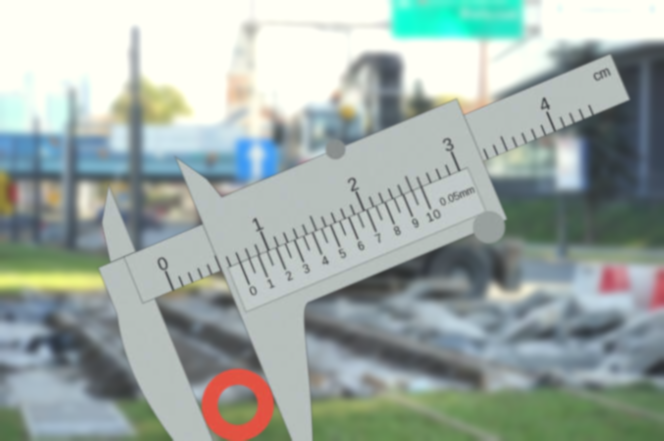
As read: 7.0 (mm)
